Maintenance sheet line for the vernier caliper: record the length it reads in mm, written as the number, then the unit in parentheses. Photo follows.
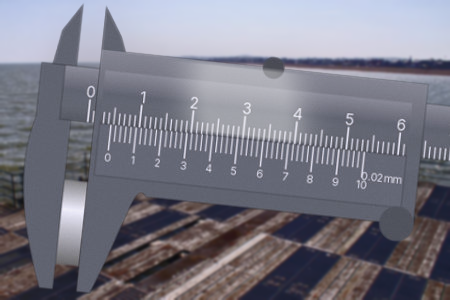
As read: 4.5 (mm)
